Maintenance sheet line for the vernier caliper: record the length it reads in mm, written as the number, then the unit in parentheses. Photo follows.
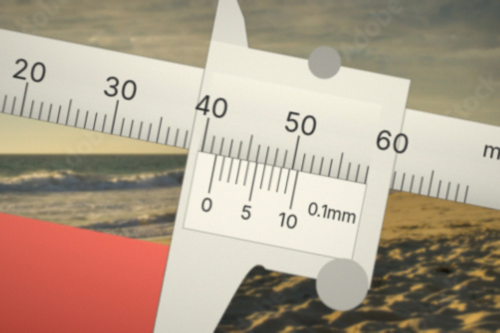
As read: 41.6 (mm)
